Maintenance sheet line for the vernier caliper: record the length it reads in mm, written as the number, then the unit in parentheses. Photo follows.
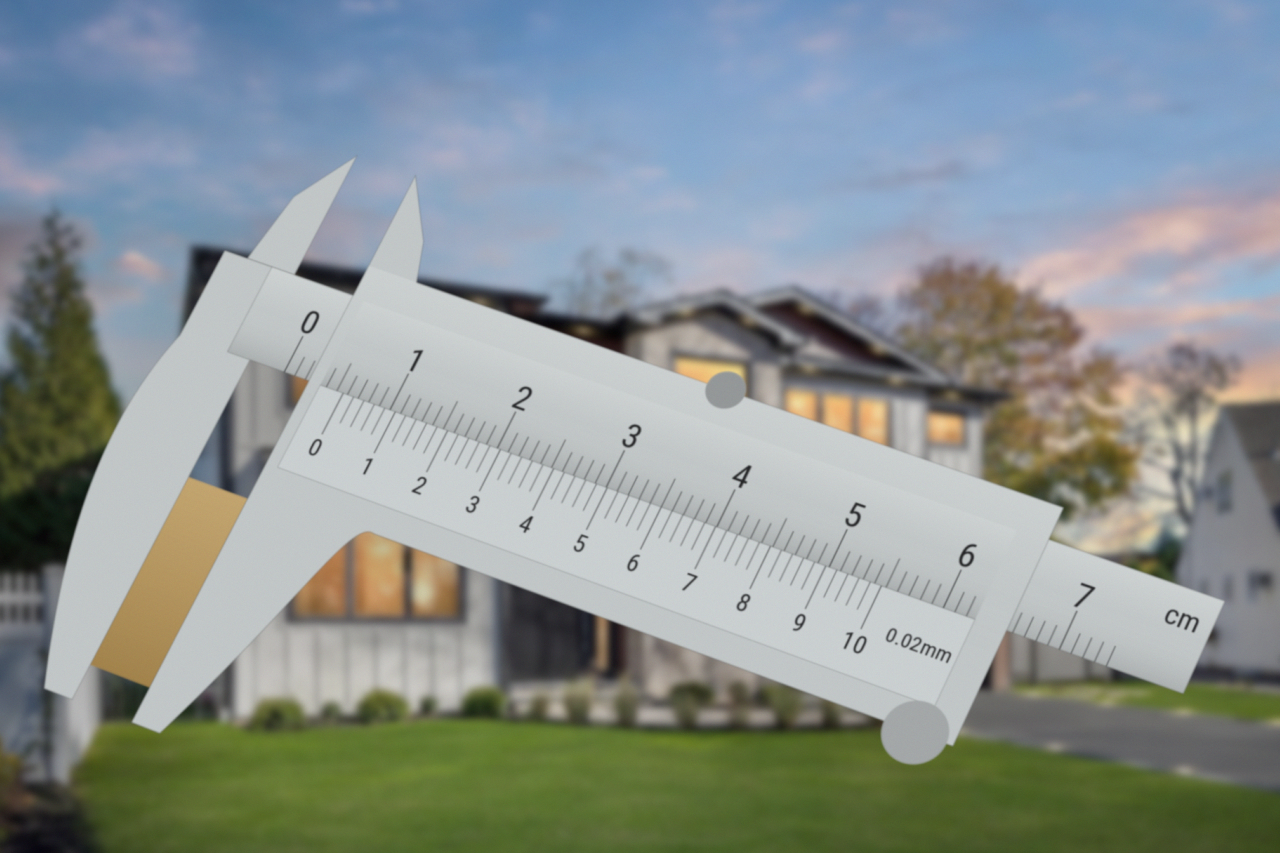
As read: 5.6 (mm)
